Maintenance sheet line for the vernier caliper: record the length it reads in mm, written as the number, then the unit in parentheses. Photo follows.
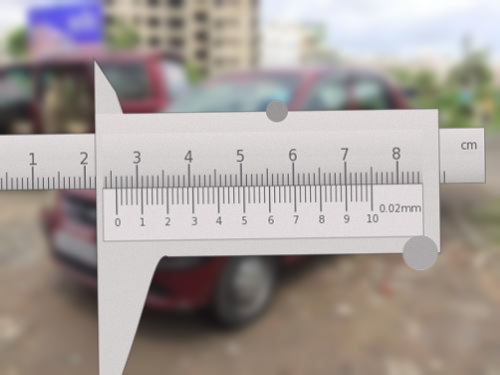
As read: 26.0 (mm)
